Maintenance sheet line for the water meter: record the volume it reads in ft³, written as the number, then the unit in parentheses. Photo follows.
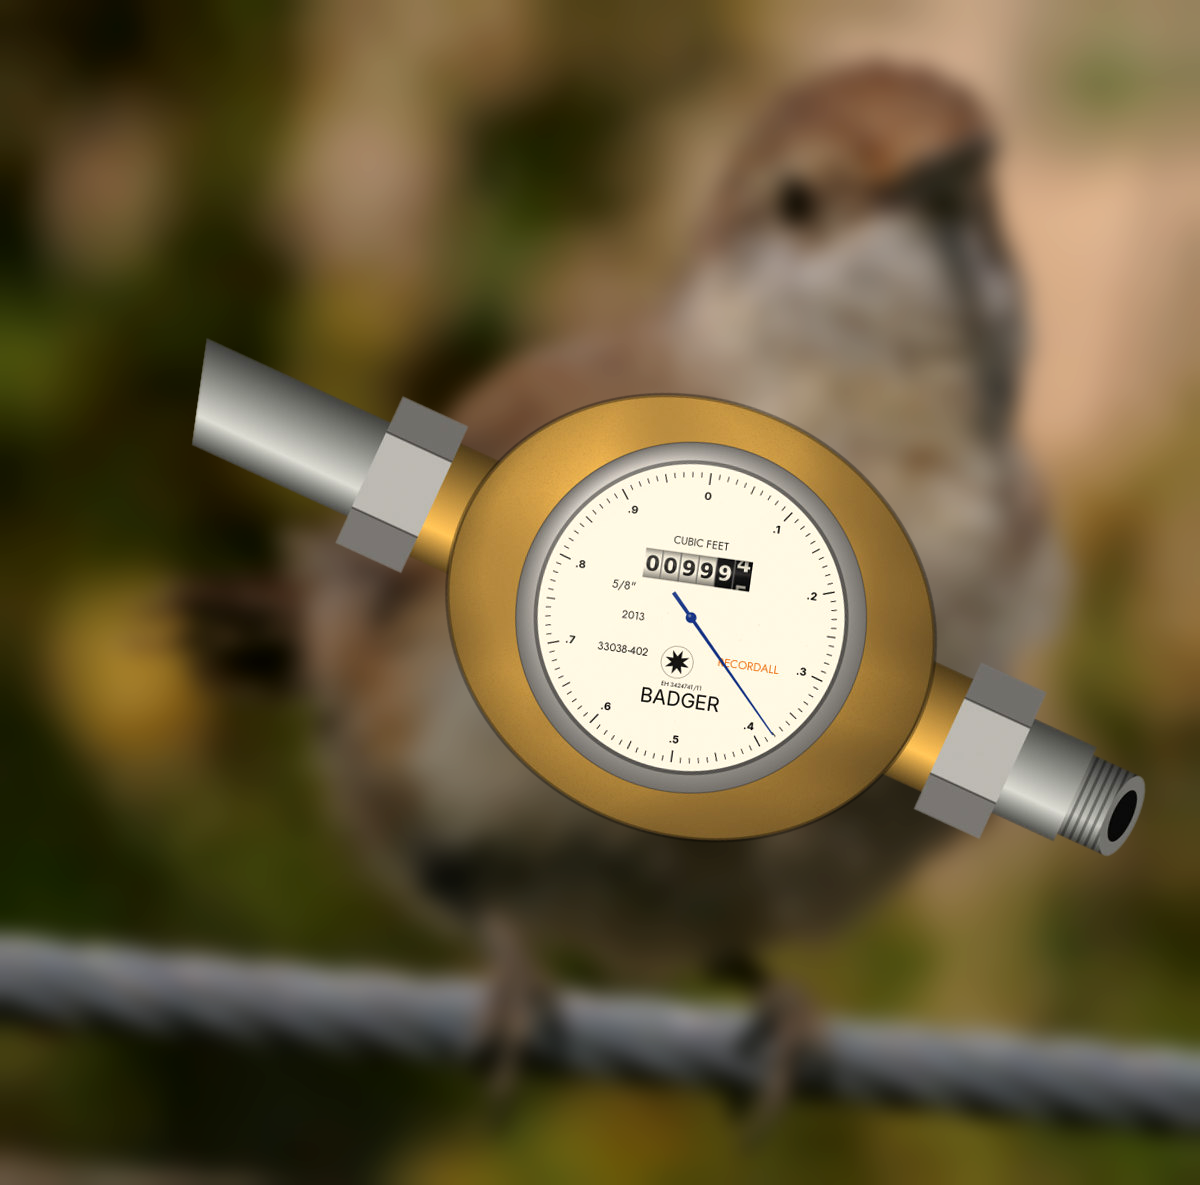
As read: 9994.38 (ft³)
